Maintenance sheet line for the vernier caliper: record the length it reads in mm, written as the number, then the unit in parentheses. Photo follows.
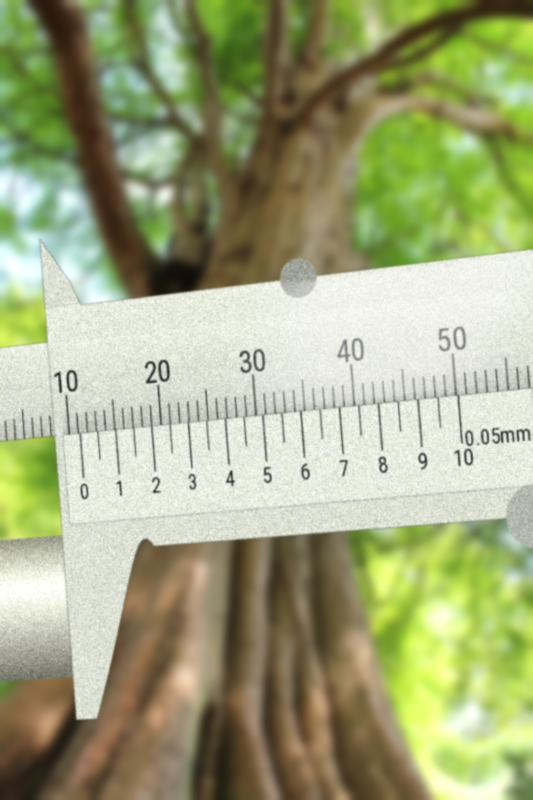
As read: 11.2 (mm)
